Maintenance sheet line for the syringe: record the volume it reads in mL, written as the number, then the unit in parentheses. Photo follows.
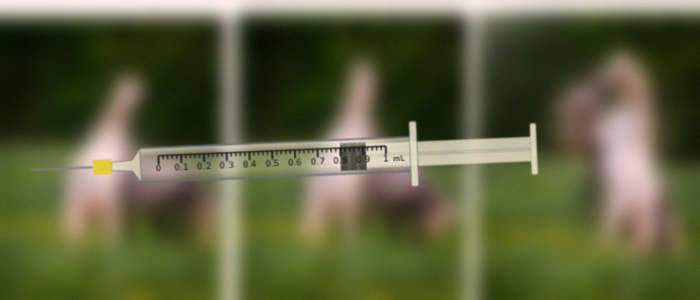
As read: 0.8 (mL)
